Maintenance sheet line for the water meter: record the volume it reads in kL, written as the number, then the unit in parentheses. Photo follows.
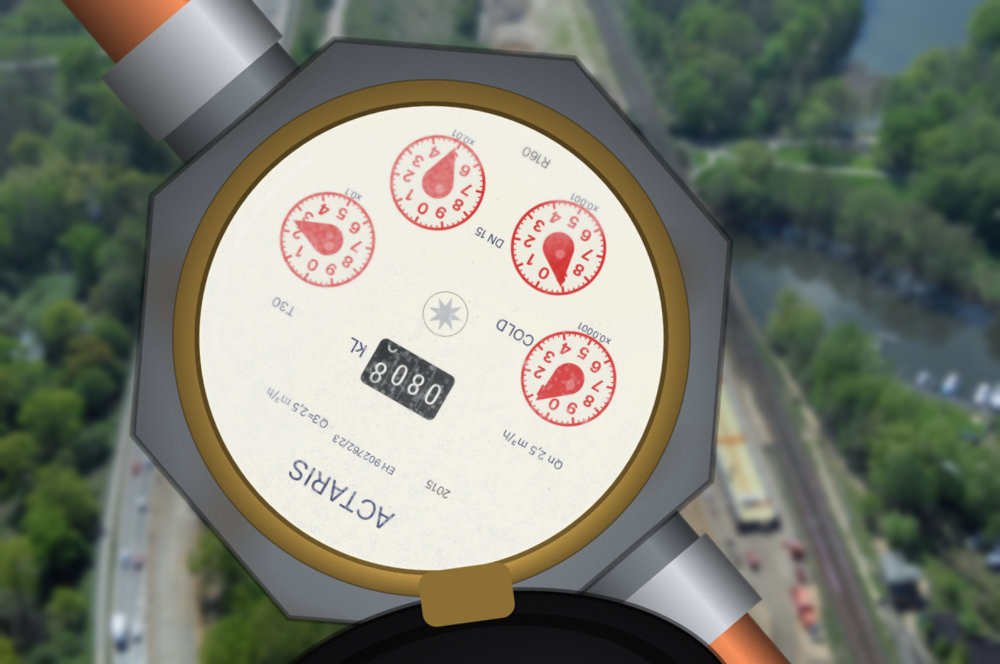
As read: 808.2490 (kL)
